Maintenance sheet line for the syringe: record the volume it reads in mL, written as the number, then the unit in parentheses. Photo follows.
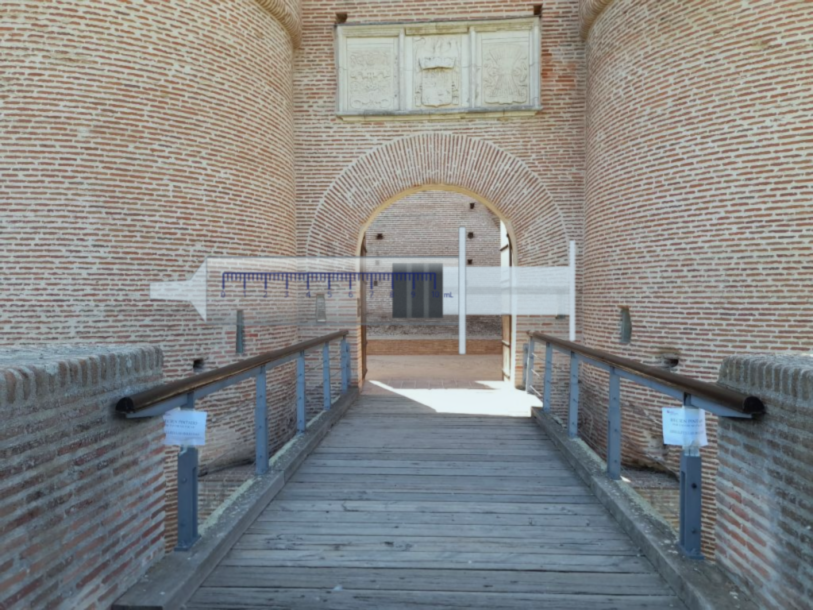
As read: 8 (mL)
